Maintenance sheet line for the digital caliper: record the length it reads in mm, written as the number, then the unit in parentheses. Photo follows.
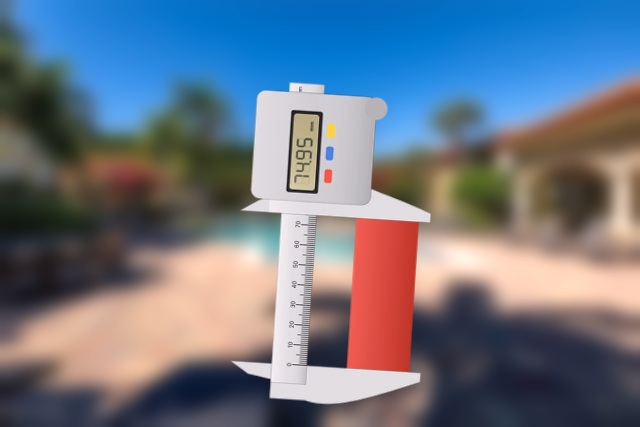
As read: 74.95 (mm)
